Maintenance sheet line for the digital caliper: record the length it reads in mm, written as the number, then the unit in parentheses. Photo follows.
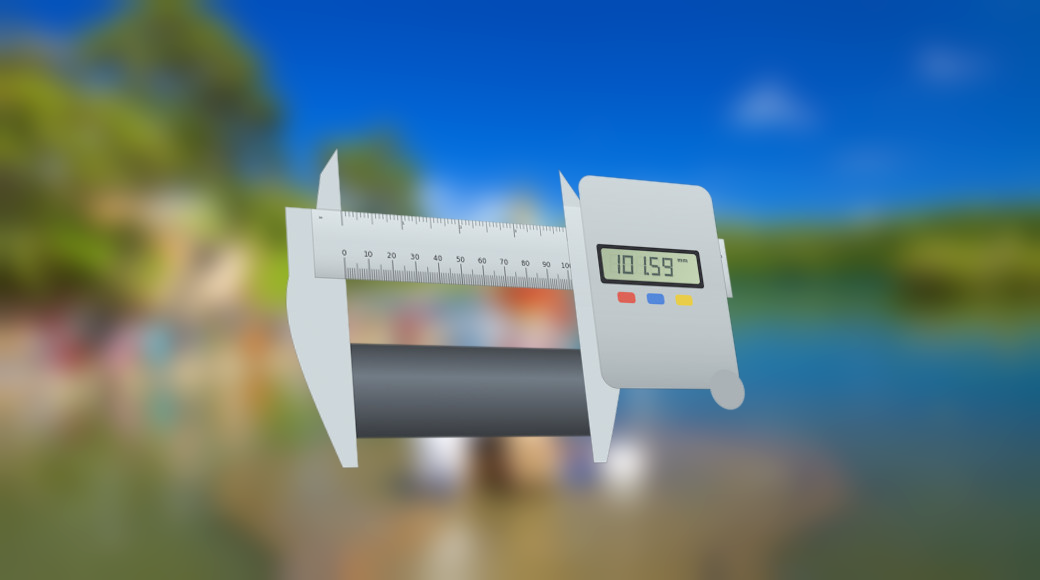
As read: 101.59 (mm)
